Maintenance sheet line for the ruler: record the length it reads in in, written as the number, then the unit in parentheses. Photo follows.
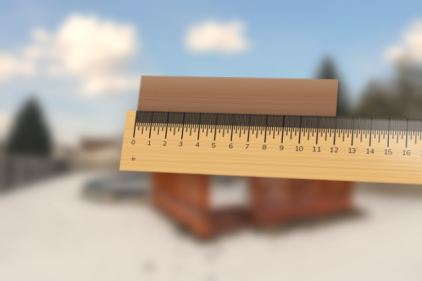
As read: 12 (in)
